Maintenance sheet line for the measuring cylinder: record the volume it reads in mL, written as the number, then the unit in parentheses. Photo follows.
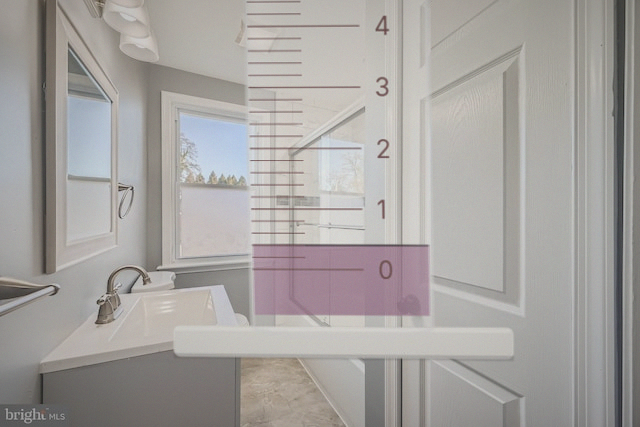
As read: 0.4 (mL)
